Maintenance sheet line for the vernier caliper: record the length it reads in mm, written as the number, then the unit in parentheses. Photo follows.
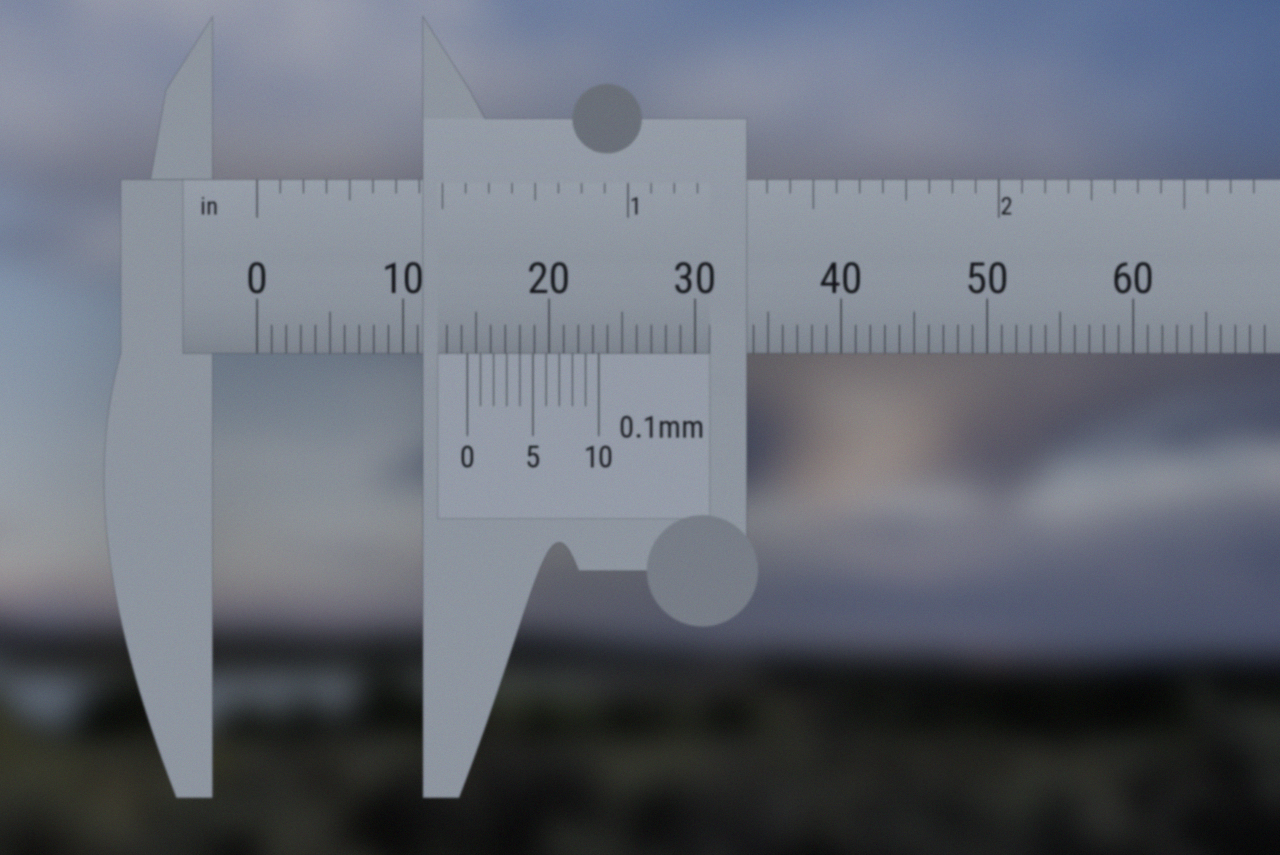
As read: 14.4 (mm)
